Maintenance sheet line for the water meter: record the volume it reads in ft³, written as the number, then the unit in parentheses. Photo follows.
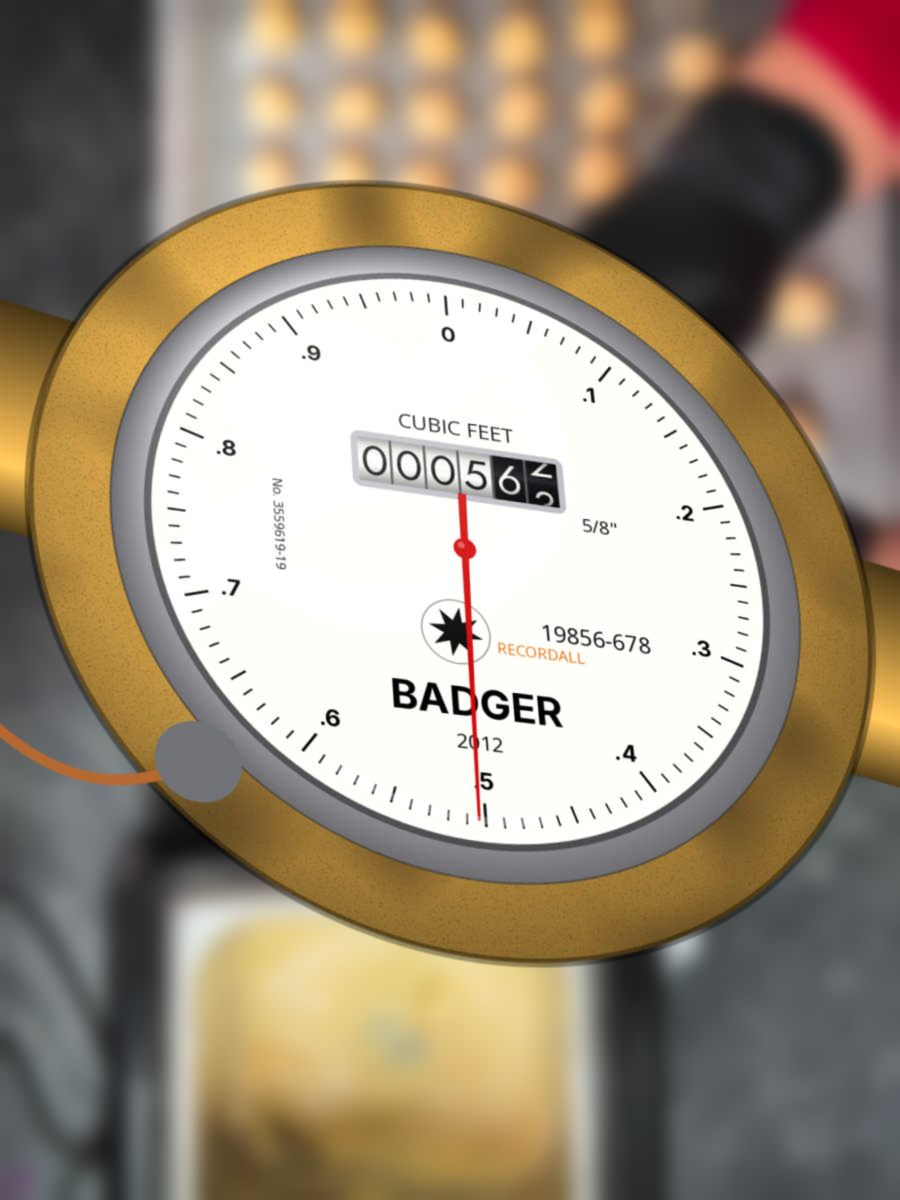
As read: 562.50 (ft³)
